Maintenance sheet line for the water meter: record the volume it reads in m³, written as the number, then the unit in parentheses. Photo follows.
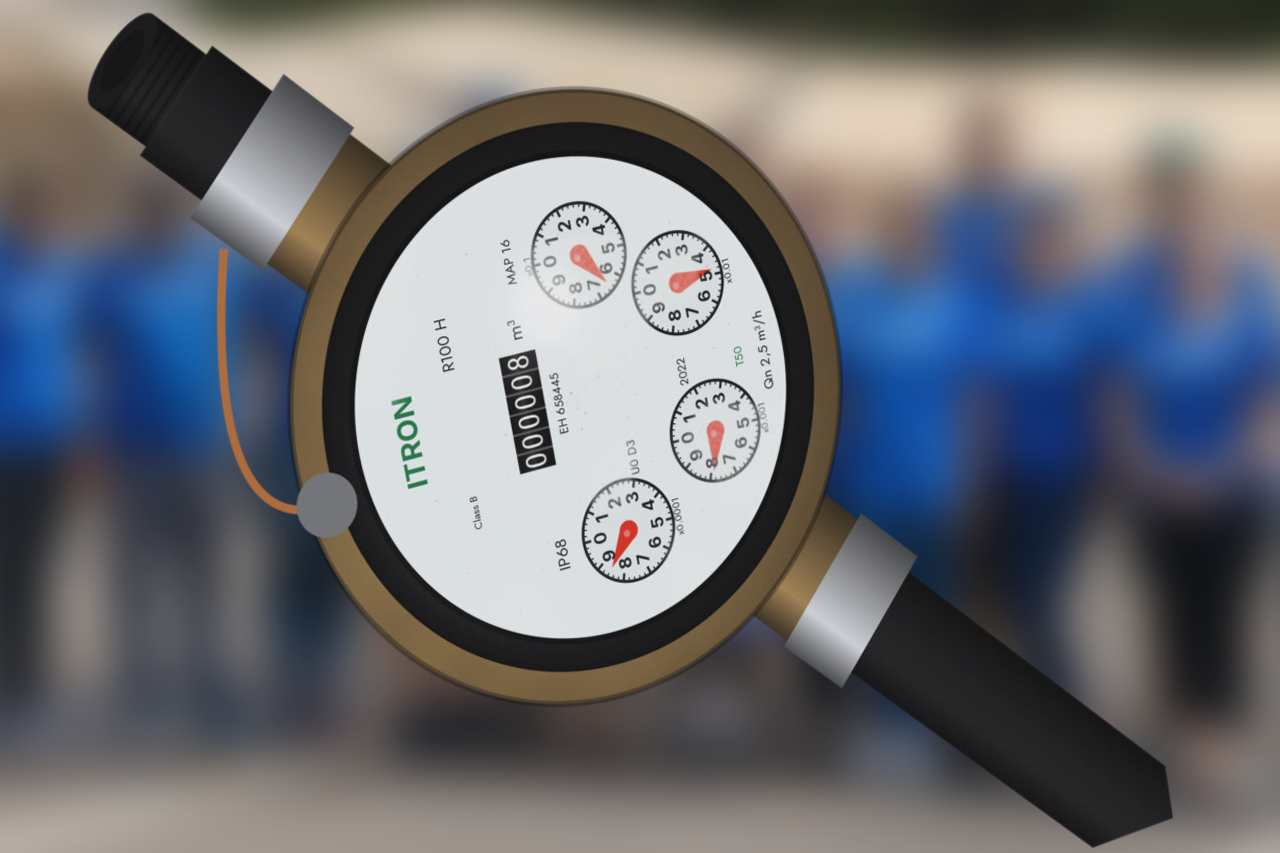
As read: 8.6478 (m³)
